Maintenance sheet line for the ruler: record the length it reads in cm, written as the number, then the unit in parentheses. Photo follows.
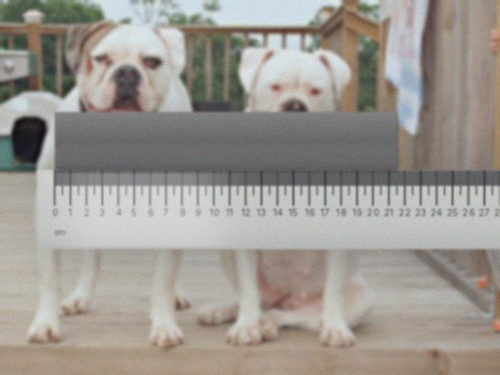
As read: 21.5 (cm)
